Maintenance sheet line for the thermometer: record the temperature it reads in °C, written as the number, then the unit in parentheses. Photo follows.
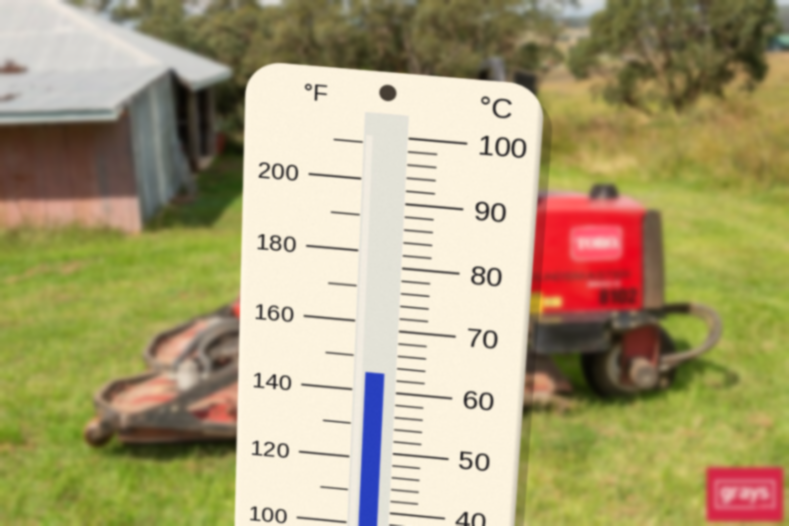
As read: 63 (°C)
